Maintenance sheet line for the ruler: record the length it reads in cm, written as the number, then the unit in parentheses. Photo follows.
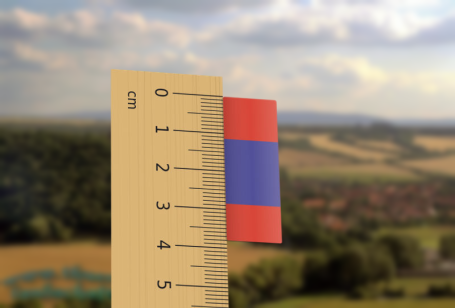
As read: 3.8 (cm)
